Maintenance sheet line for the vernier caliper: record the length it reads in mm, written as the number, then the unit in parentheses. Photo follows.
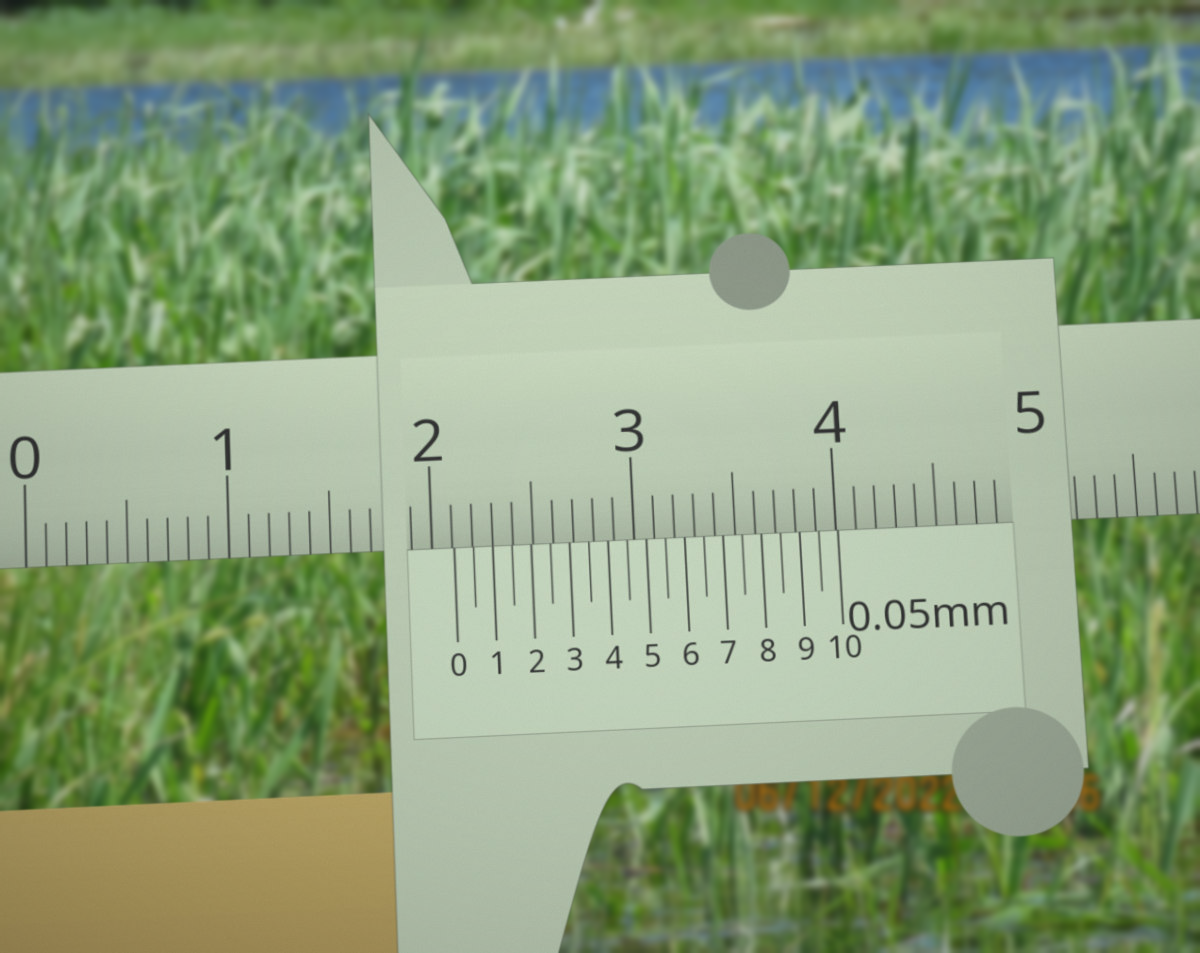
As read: 21.1 (mm)
